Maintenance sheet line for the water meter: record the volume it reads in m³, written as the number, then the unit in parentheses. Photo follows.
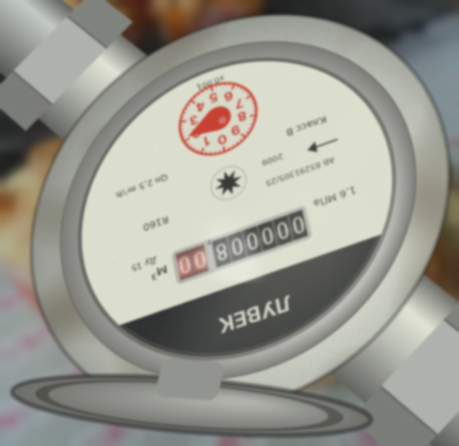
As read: 8.002 (m³)
